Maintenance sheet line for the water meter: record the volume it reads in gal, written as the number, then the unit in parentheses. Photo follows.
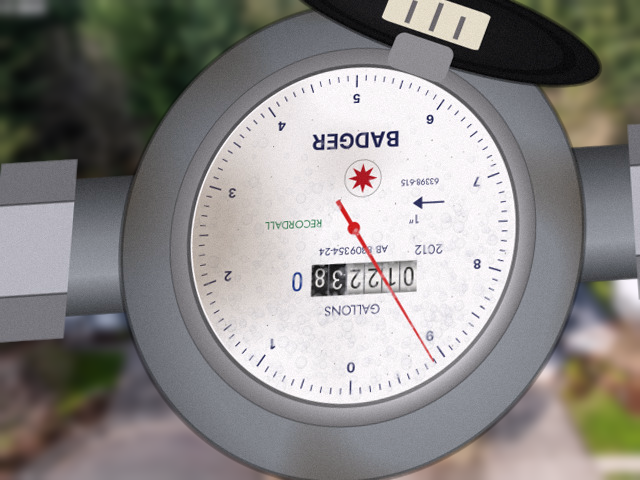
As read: 122379.1 (gal)
